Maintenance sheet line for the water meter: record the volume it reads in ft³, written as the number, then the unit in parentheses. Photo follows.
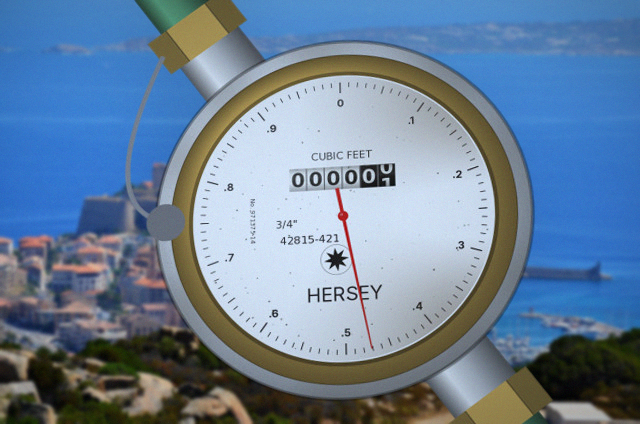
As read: 0.47 (ft³)
